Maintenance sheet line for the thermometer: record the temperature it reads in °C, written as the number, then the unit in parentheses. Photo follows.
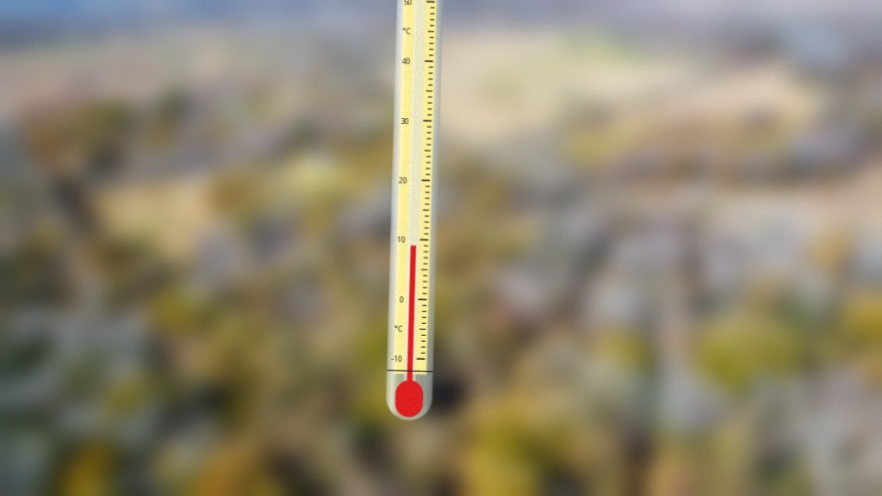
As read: 9 (°C)
